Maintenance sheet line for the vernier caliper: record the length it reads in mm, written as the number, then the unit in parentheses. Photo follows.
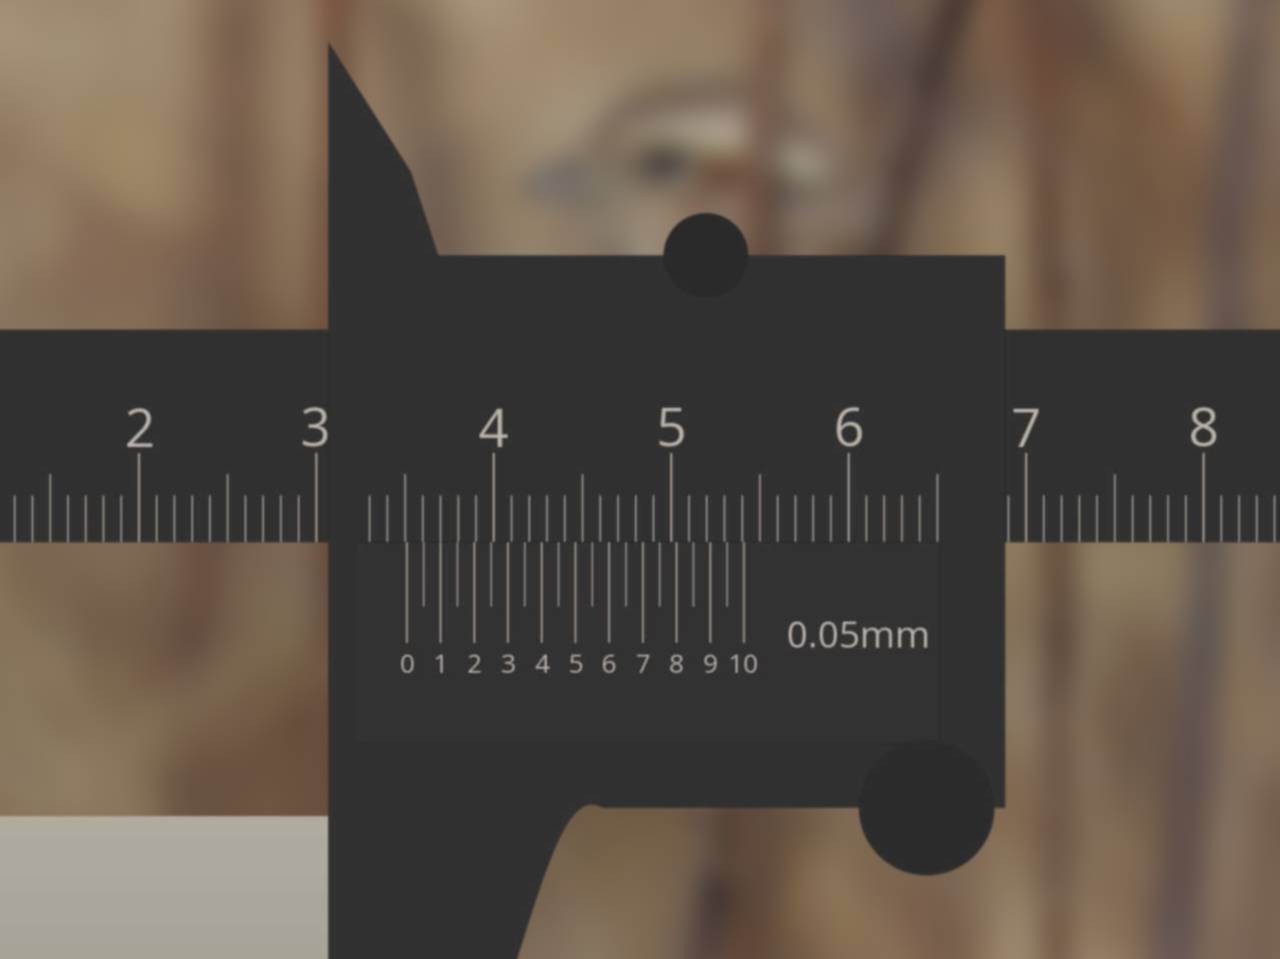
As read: 35.1 (mm)
